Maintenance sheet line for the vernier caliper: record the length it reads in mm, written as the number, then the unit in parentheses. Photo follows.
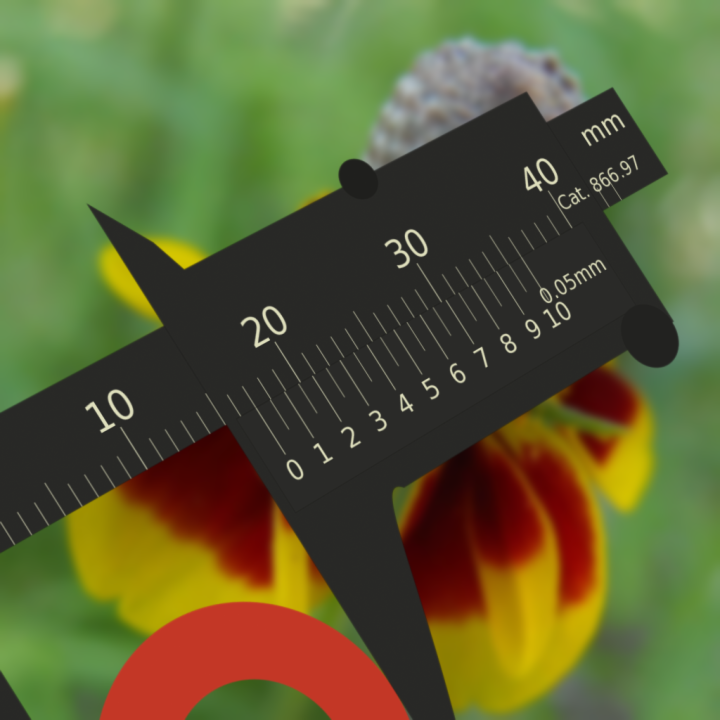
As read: 17.0 (mm)
